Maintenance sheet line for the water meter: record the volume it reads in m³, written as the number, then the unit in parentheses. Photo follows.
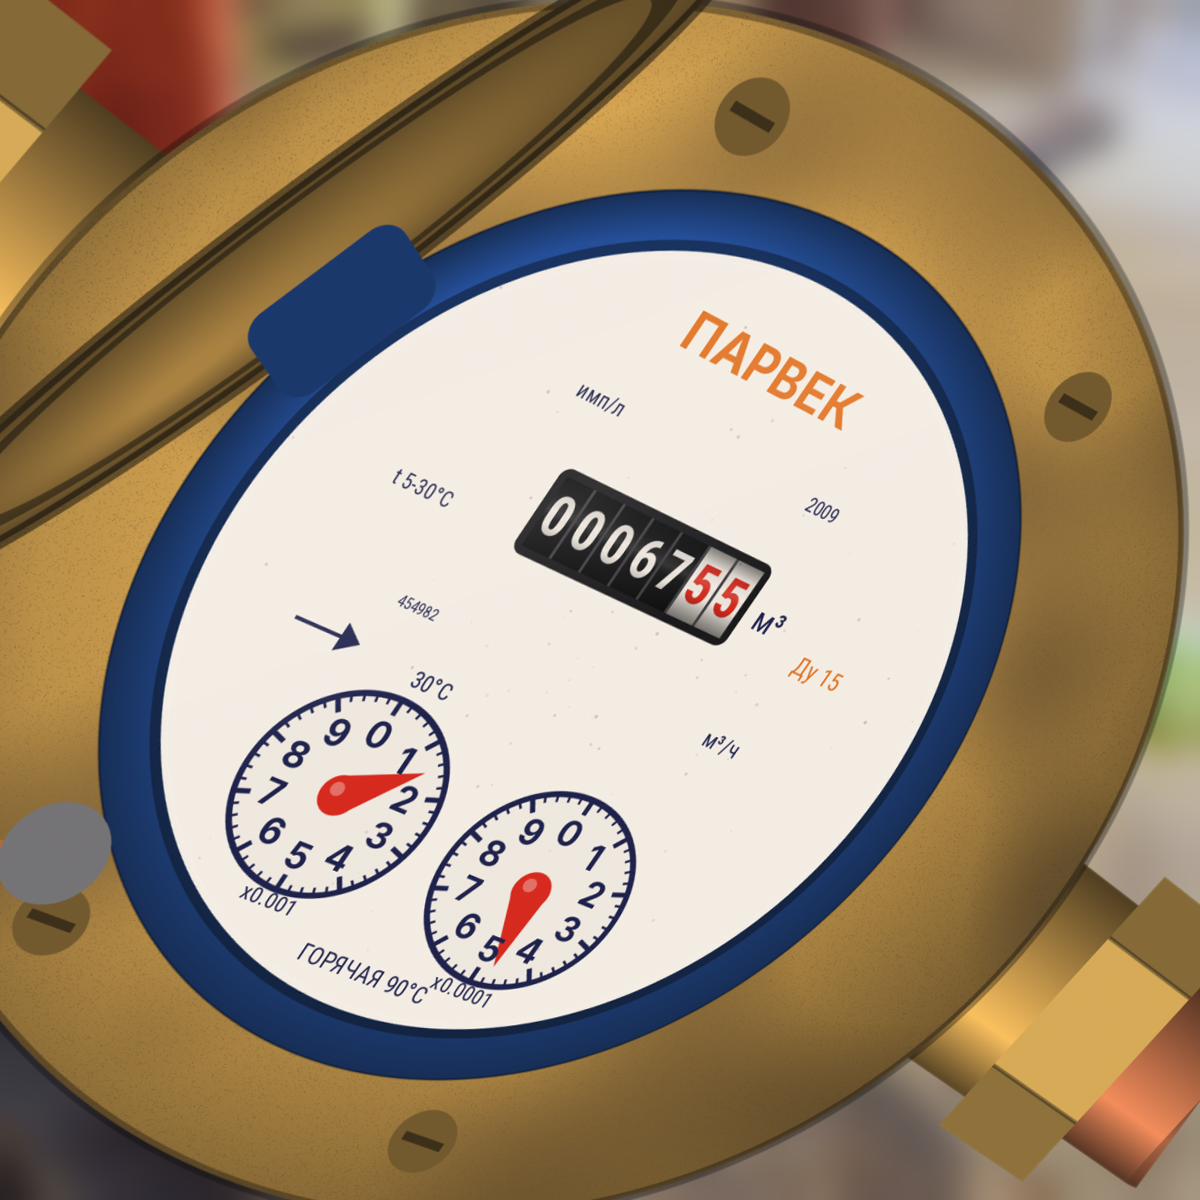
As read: 67.5514 (m³)
